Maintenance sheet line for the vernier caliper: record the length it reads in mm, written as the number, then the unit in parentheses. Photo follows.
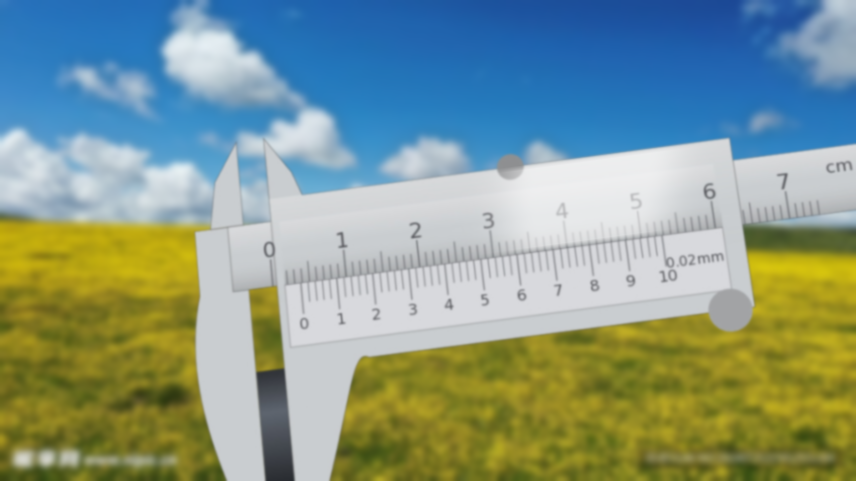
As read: 3.8 (mm)
